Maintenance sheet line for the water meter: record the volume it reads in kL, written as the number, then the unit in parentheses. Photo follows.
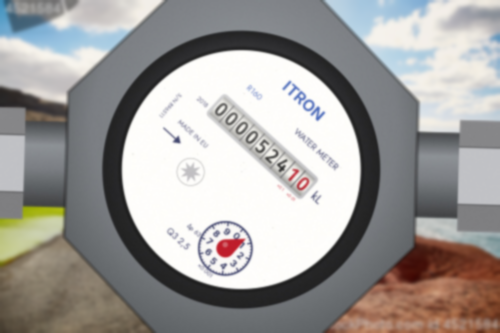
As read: 524.100 (kL)
